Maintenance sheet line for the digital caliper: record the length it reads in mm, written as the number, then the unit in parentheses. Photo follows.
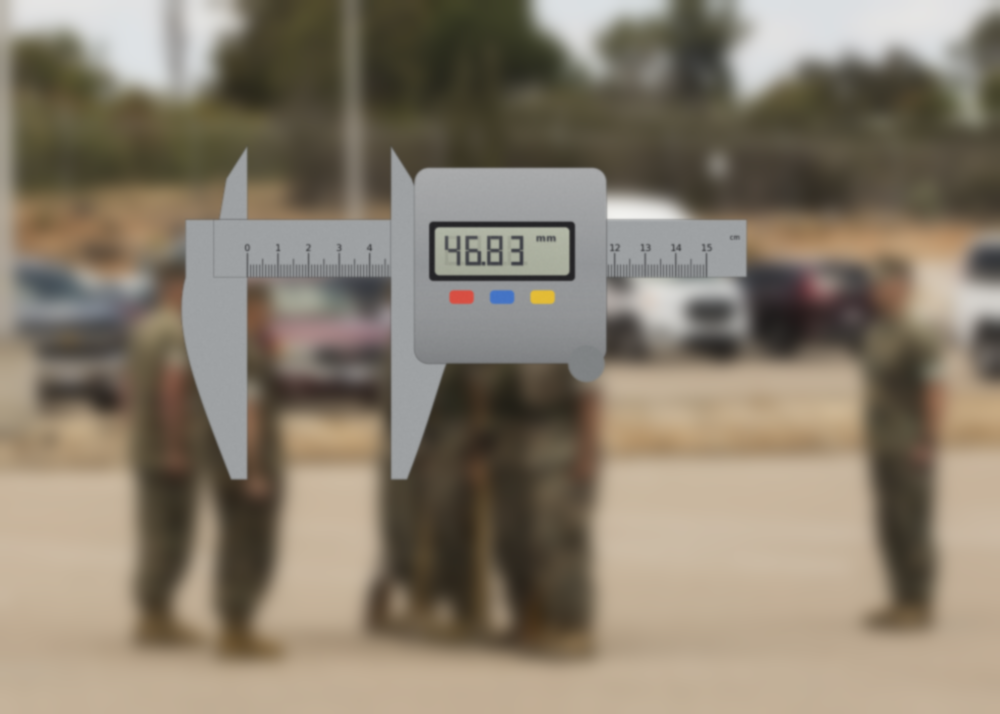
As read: 46.83 (mm)
